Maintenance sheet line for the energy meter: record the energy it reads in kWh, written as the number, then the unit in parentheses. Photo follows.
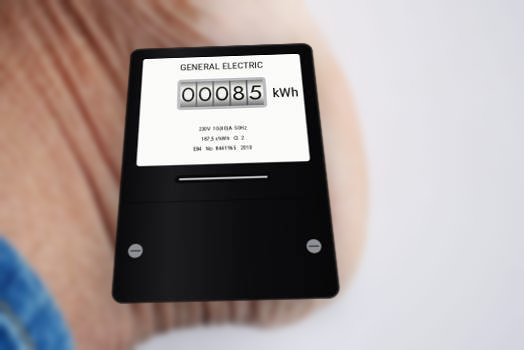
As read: 85 (kWh)
